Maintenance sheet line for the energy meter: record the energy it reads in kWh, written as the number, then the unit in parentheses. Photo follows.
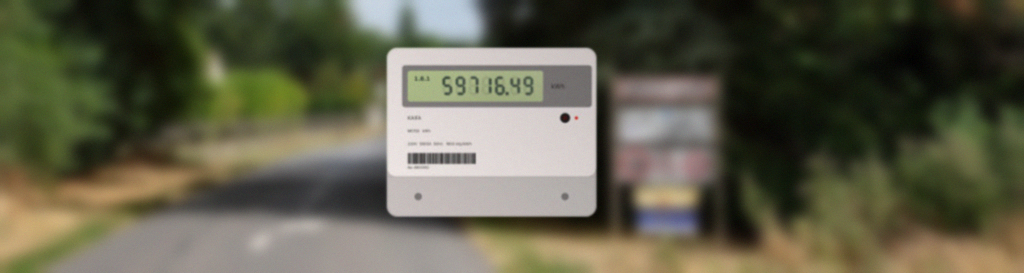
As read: 59716.49 (kWh)
